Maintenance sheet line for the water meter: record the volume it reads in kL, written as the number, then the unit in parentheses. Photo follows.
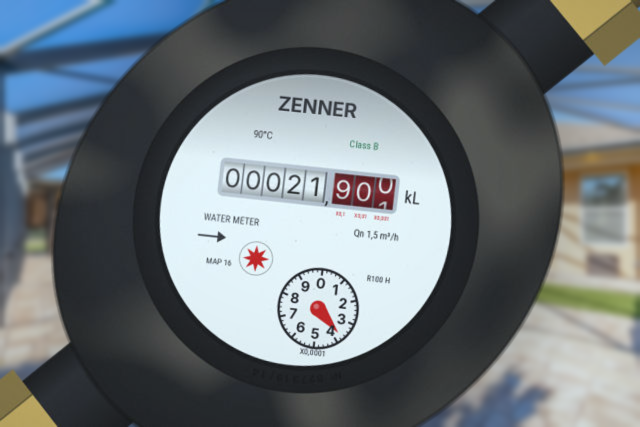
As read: 21.9003 (kL)
